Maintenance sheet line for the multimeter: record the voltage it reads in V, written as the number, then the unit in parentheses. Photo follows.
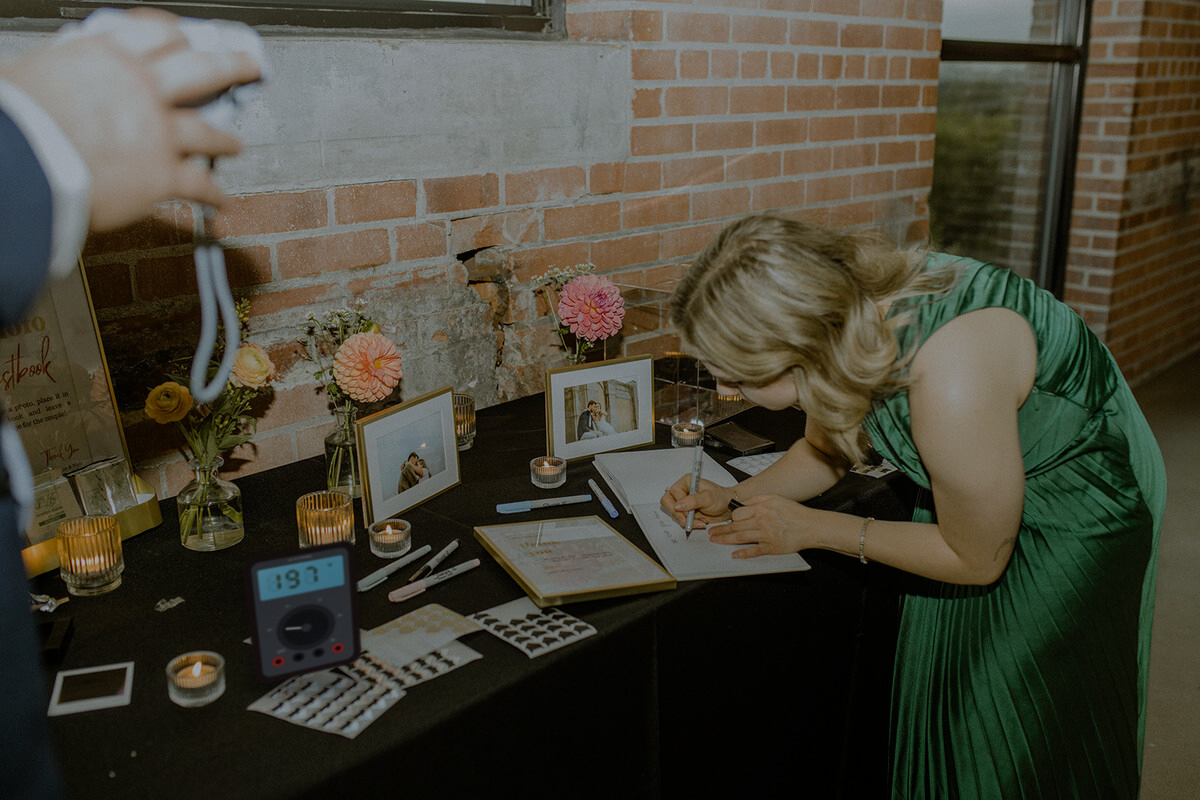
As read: 197 (V)
